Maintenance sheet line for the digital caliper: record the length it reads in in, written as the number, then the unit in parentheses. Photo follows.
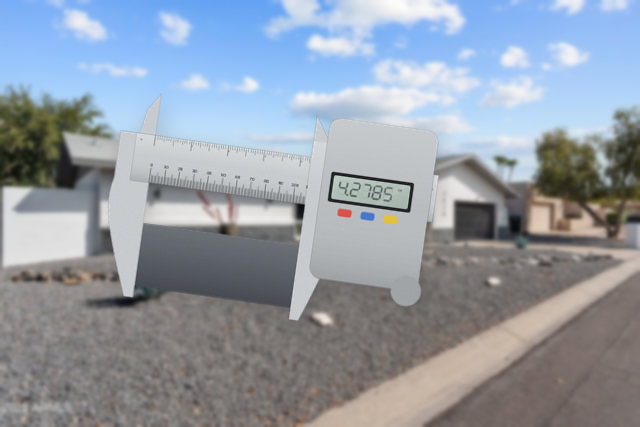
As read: 4.2785 (in)
